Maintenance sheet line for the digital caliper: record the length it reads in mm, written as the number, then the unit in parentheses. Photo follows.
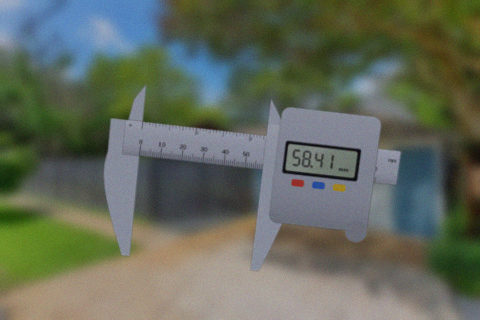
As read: 58.41 (mm)
